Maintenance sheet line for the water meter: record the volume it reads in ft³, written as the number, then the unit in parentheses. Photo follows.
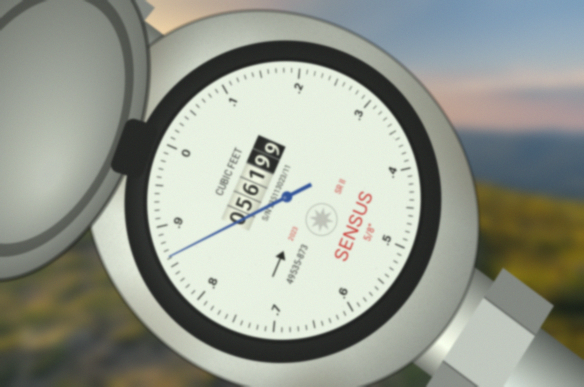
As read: 56198.86 (ft³)
